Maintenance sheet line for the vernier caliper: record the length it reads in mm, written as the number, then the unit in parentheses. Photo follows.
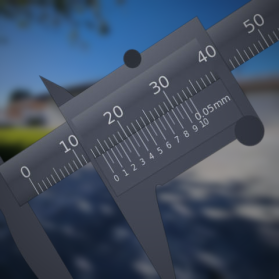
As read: 14.4 (mm)
